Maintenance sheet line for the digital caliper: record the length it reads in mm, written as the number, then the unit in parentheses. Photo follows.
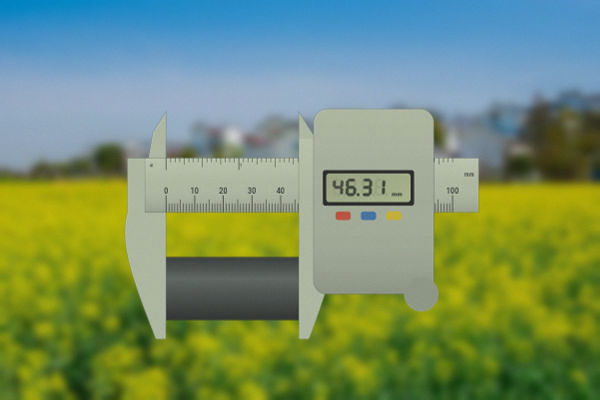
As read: 46.31 (mm)
